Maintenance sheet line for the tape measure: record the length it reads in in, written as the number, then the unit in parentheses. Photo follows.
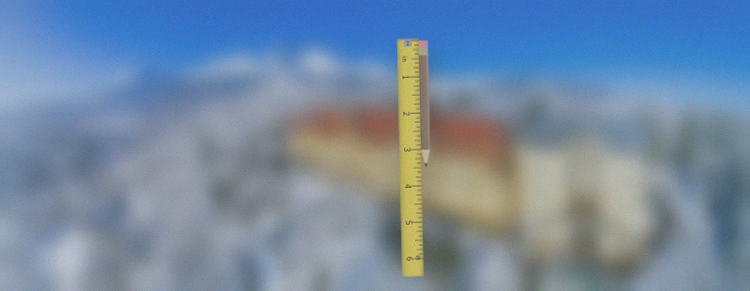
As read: 3.5 (in)
